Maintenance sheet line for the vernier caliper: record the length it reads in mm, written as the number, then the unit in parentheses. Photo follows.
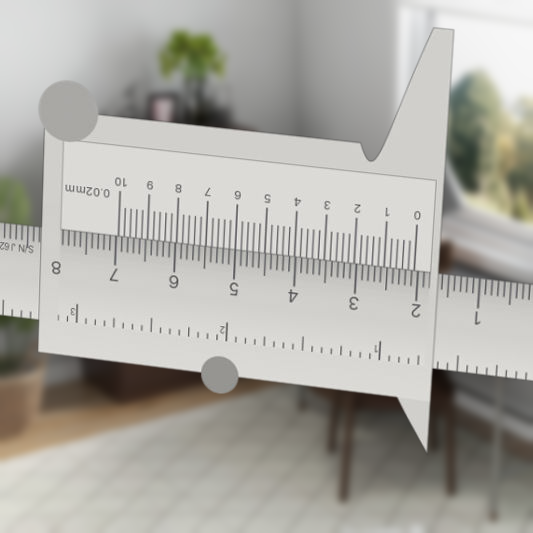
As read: 20.6 (mm)
